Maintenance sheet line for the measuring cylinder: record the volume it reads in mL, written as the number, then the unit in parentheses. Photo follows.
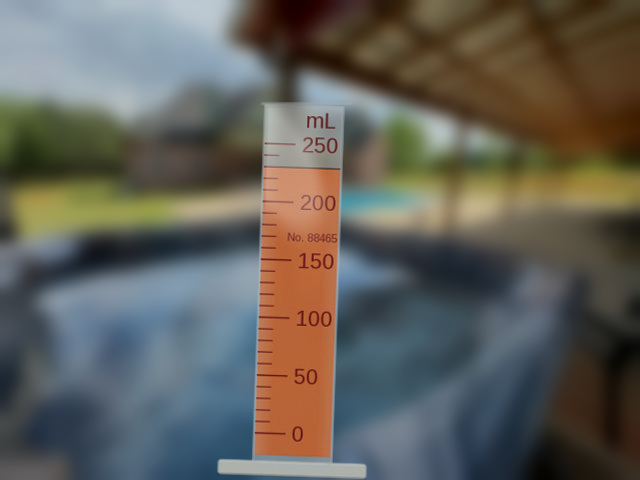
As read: 230 (mL)
